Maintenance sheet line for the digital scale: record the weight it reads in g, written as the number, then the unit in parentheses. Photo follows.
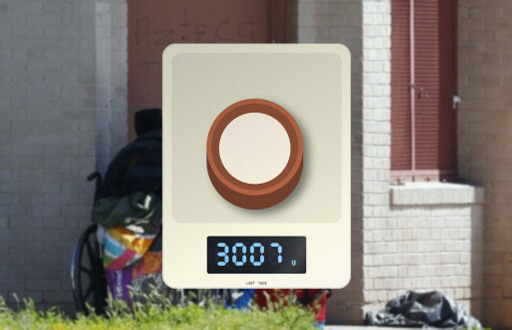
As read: 3007 (g)
